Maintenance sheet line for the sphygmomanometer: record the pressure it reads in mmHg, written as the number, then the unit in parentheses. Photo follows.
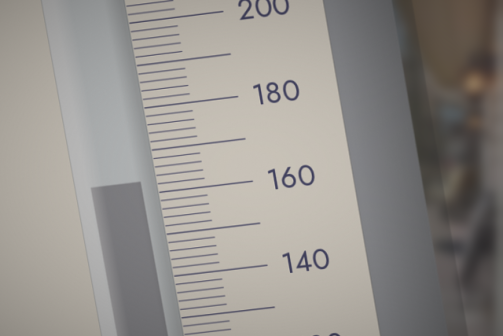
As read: 163 (mmHg)
